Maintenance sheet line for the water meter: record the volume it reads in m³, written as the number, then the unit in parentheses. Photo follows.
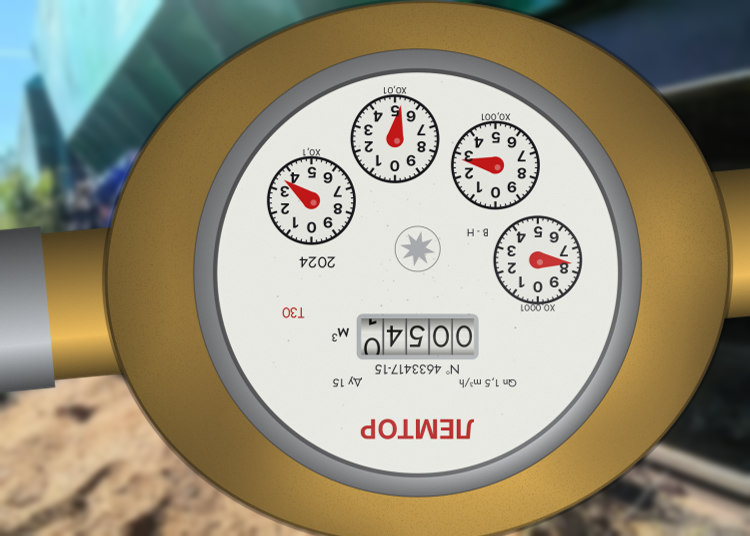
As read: 540.3527 (m³)
